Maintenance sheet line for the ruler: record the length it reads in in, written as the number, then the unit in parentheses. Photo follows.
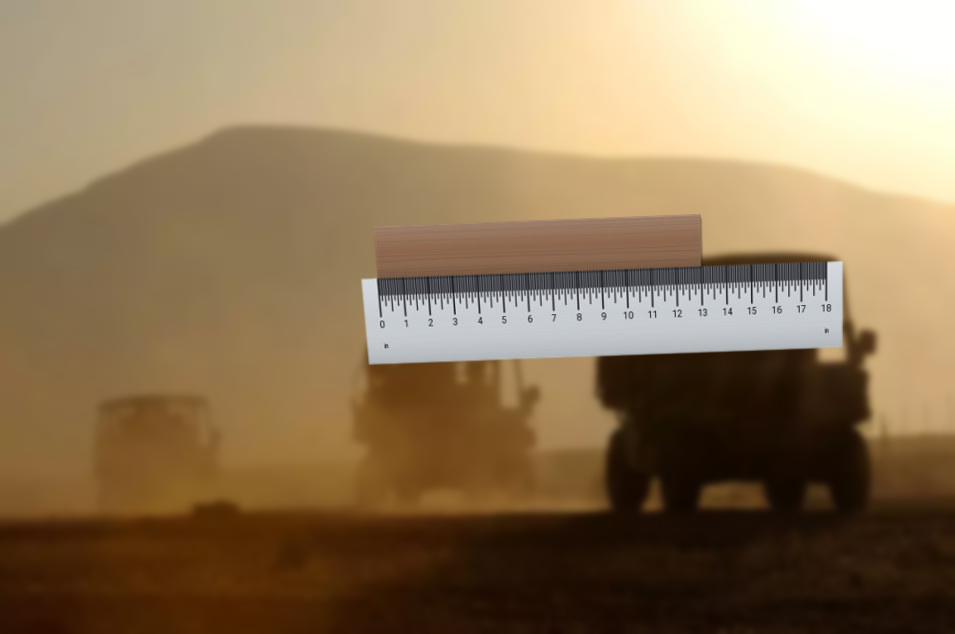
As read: 13 (in)
